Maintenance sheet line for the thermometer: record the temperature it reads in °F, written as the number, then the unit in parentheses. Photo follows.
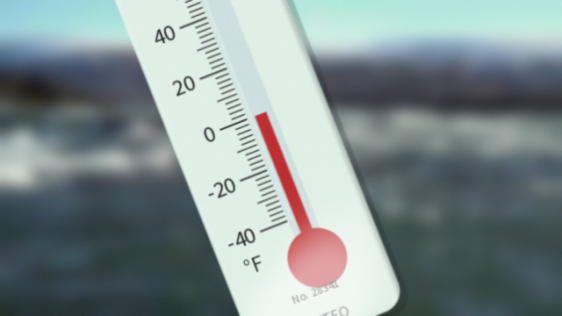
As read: 0 (°F)
